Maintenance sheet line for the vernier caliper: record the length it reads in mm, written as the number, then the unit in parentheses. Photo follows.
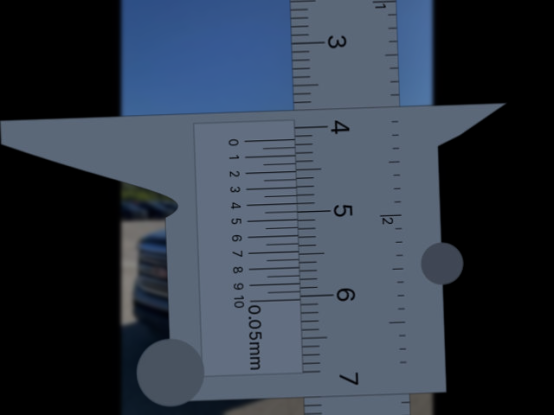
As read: 41.4 (mm)
